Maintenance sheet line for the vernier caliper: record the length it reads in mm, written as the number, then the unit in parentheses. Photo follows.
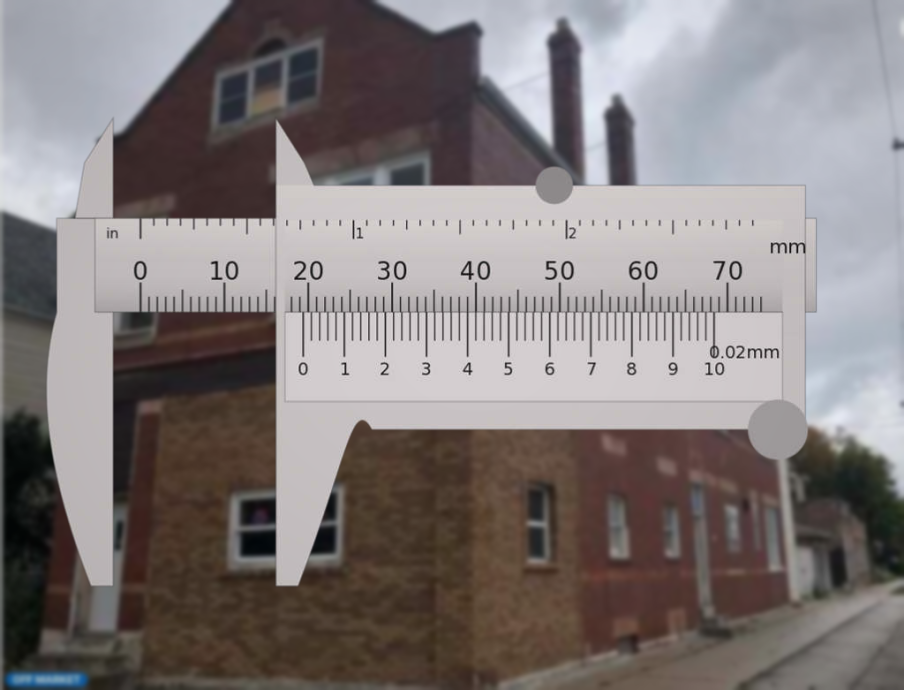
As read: 19.4 (mm)
